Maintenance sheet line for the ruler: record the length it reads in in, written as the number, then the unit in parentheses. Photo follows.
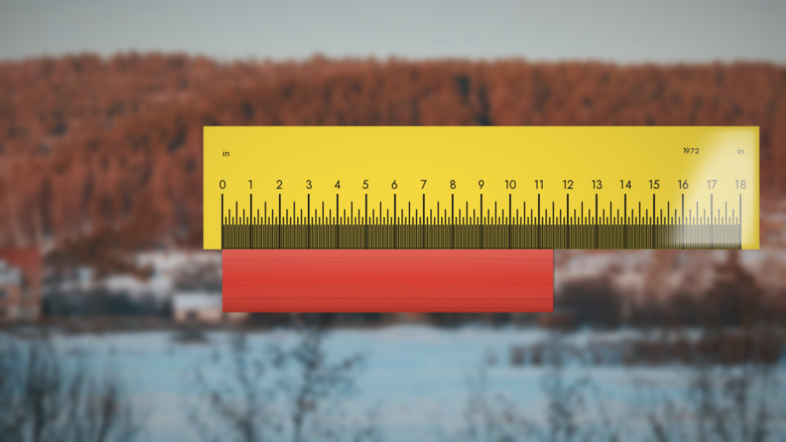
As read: 11.5 (in)
